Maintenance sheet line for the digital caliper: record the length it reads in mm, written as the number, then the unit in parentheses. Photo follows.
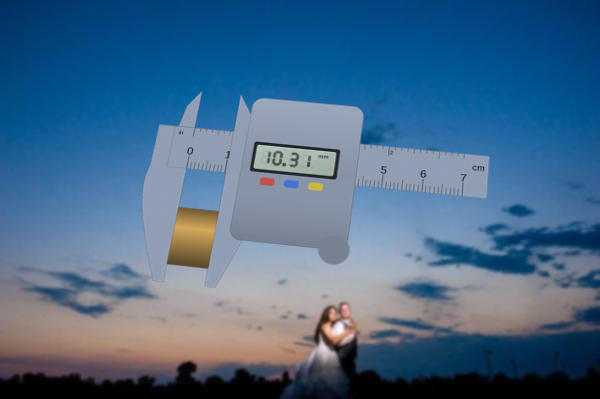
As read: 10.31 (mm)
